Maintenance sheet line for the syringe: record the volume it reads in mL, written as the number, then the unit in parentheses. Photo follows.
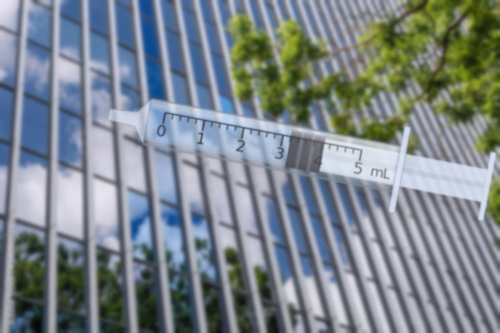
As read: 3.2 (mL)
